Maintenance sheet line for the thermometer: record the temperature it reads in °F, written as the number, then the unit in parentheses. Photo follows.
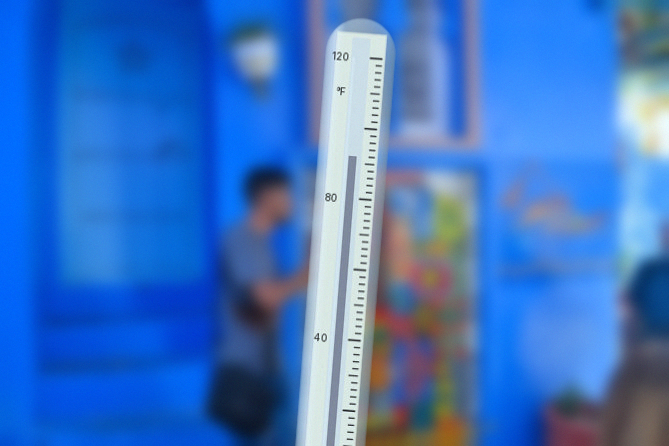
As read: 92 (°F)
